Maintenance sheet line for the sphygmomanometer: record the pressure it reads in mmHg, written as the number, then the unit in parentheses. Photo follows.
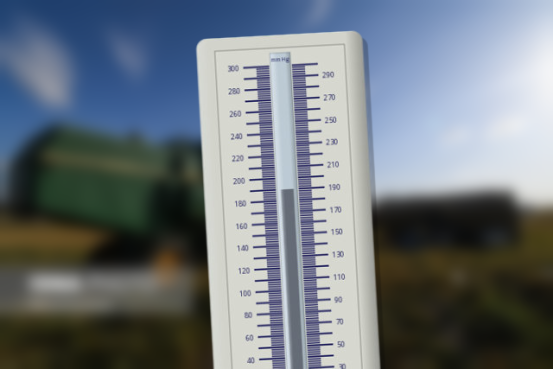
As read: 190 (mmHg)
